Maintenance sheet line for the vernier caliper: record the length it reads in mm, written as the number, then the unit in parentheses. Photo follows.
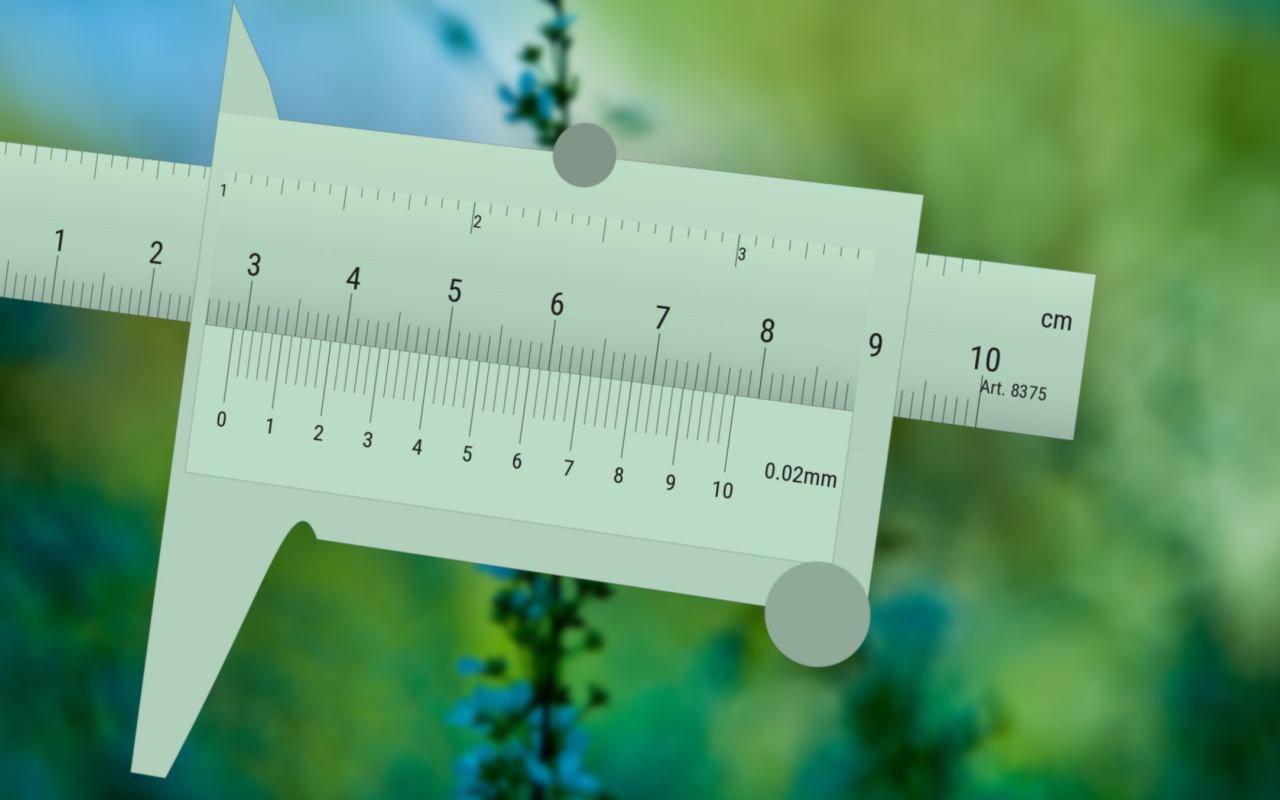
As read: 28.8 (mm)
